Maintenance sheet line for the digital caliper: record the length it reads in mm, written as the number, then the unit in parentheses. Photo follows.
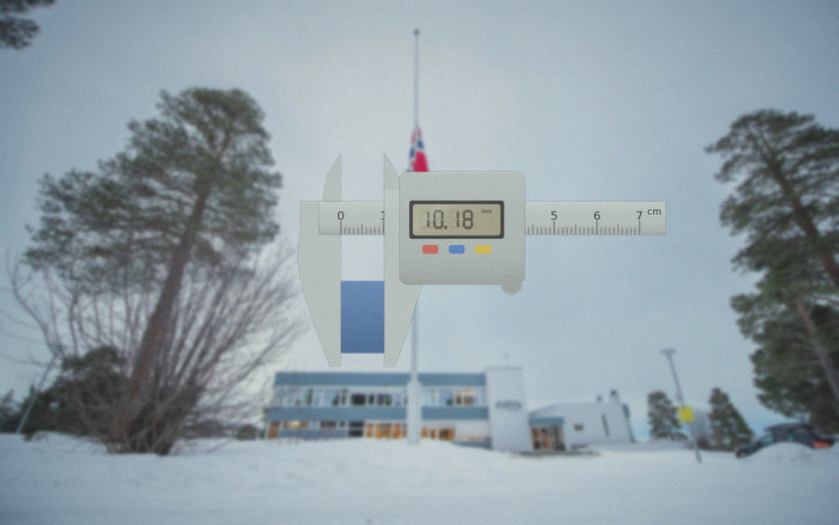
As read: 10.18 (mm)
